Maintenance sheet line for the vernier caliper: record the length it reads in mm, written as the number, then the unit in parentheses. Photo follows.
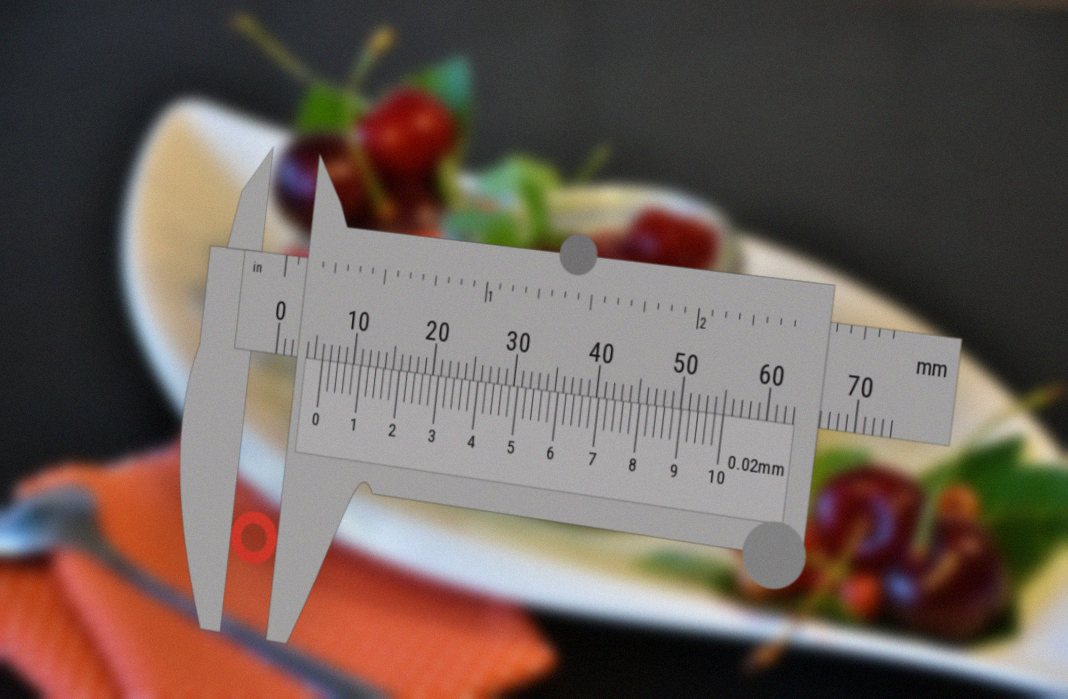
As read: 6.0 (mm)
